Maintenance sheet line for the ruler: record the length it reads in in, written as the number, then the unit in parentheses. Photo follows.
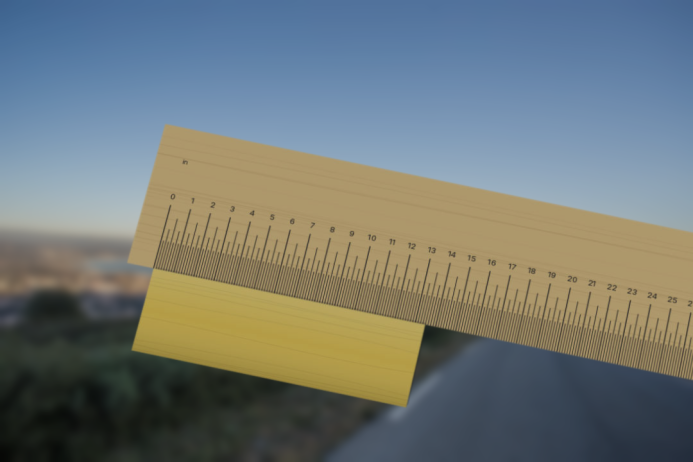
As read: 13.5 (in)
